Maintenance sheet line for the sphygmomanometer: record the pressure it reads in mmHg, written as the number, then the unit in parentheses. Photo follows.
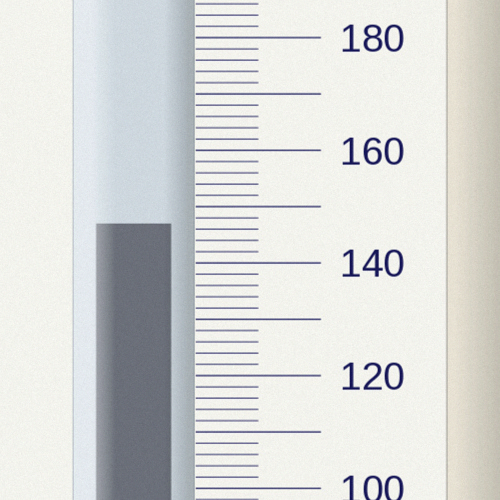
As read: 147 (mmHg)
